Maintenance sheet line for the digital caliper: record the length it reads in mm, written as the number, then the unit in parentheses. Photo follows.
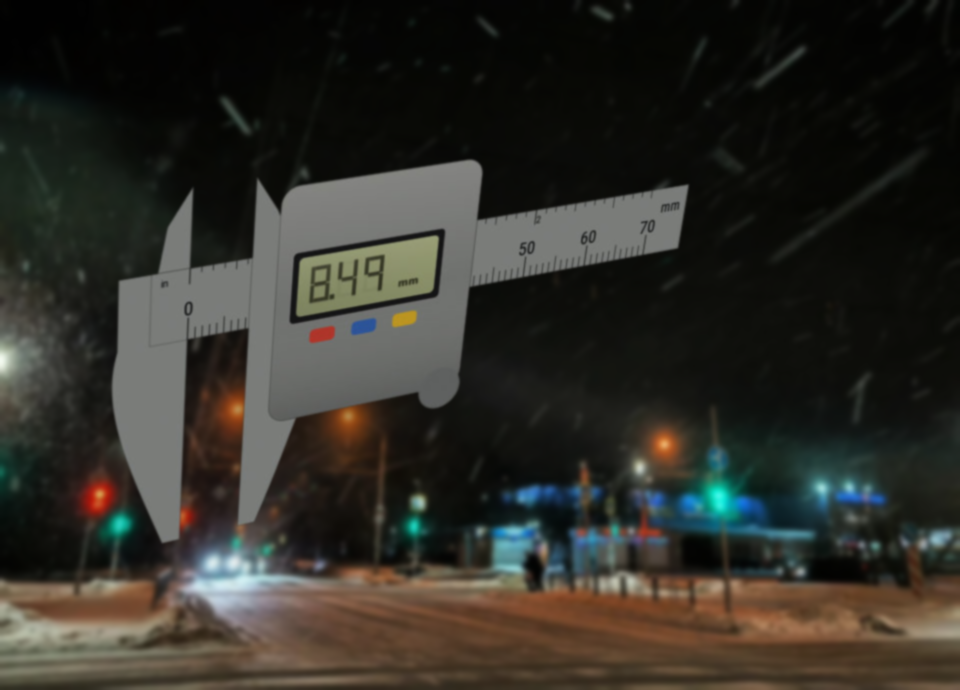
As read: 8.49 (mm)
